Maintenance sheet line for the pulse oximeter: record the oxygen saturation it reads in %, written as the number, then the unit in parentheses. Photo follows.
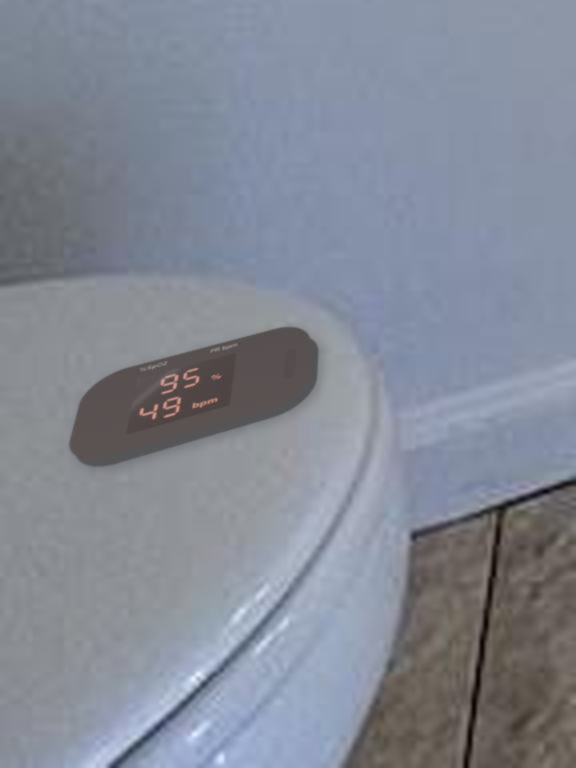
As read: 95 (%)
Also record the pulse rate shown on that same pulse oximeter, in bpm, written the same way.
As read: 49 (bpm)
